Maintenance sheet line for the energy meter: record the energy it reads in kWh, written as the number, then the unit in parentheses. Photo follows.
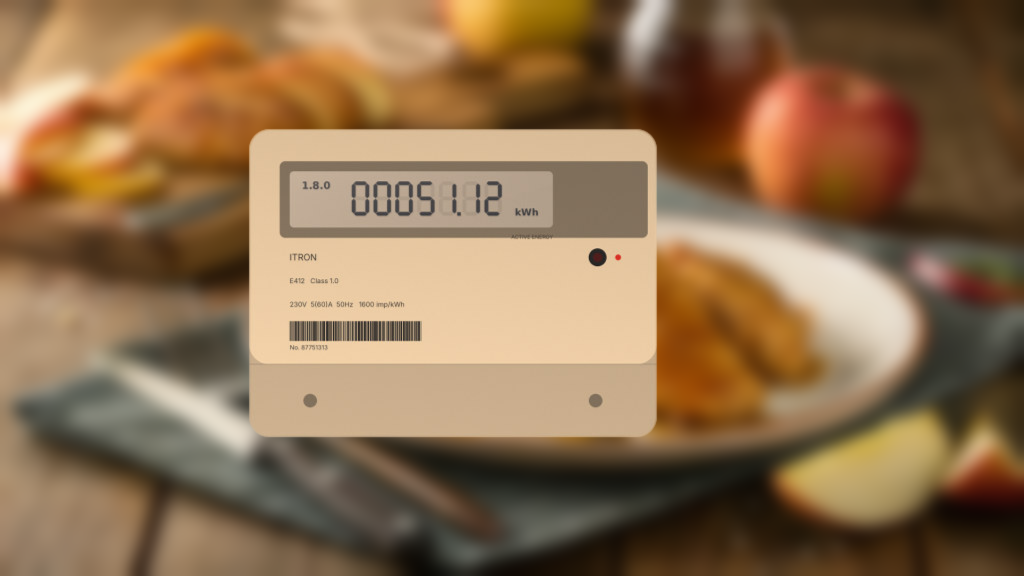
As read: 51.12 (kWh)
